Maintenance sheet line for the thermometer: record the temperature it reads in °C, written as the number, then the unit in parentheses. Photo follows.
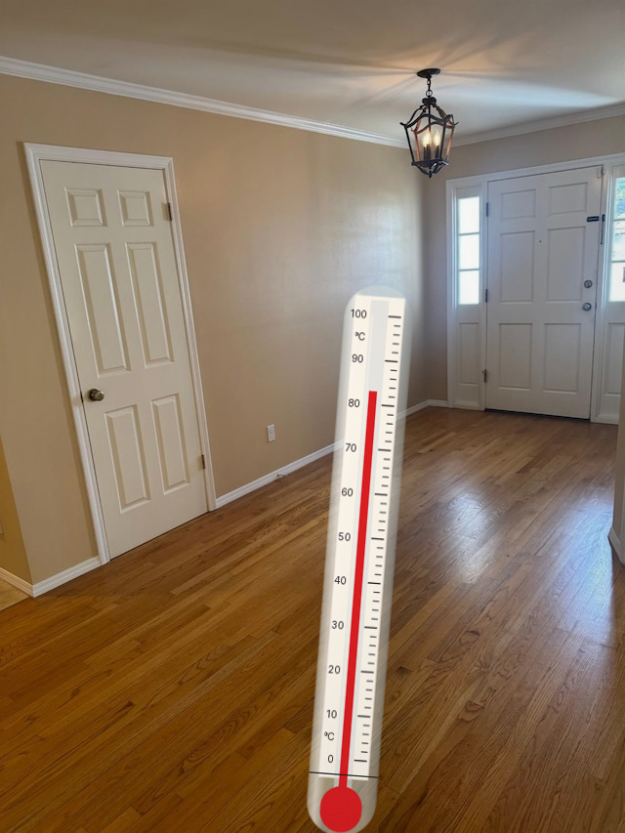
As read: 83 (°C)
